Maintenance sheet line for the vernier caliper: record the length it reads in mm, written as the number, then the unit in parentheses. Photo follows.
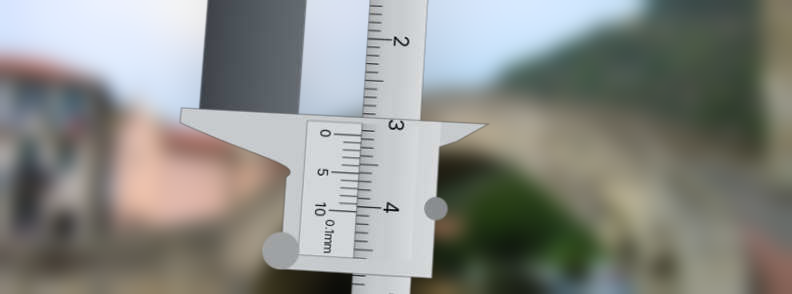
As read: 31.6 (mm)
